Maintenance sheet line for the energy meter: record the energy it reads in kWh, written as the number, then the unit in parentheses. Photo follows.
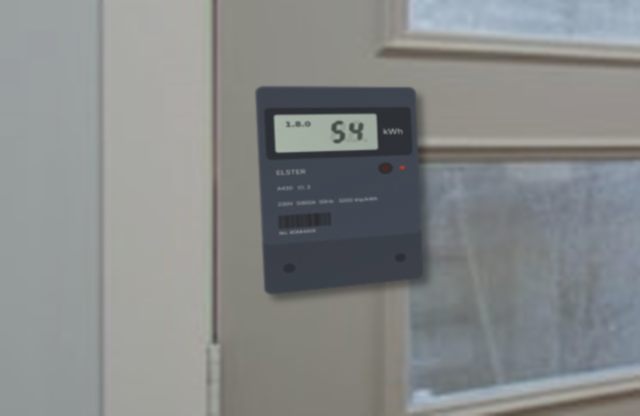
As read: 54 (kWh)
